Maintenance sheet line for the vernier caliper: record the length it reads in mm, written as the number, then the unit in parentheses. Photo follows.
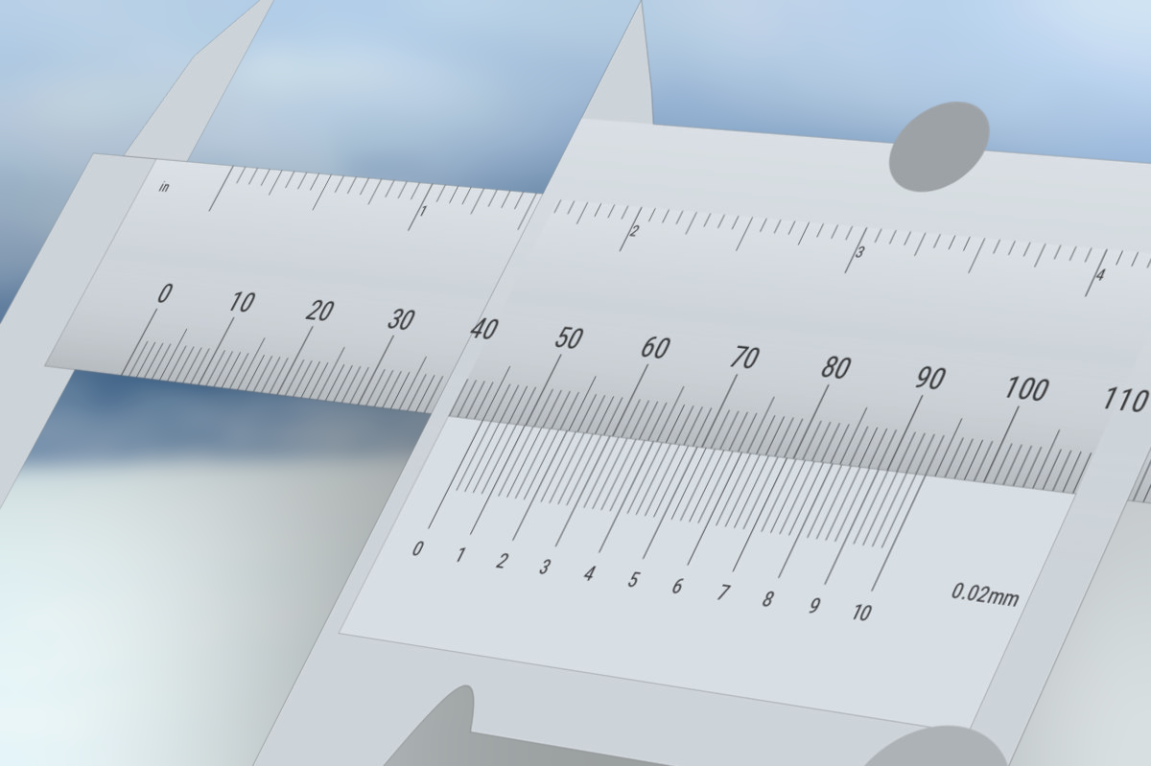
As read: 45.0 (mm)
